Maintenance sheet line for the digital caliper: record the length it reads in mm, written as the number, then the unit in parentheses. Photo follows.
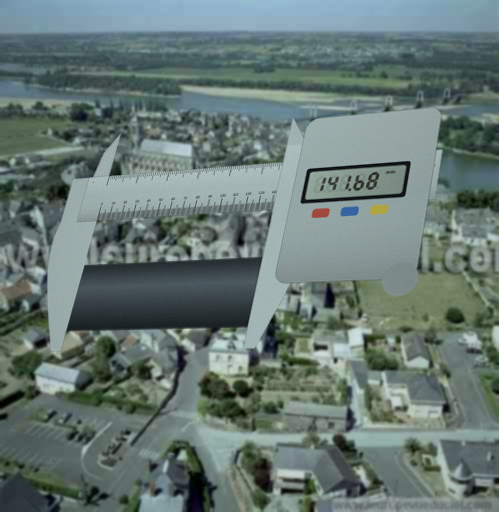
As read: 141.68 (mm)
